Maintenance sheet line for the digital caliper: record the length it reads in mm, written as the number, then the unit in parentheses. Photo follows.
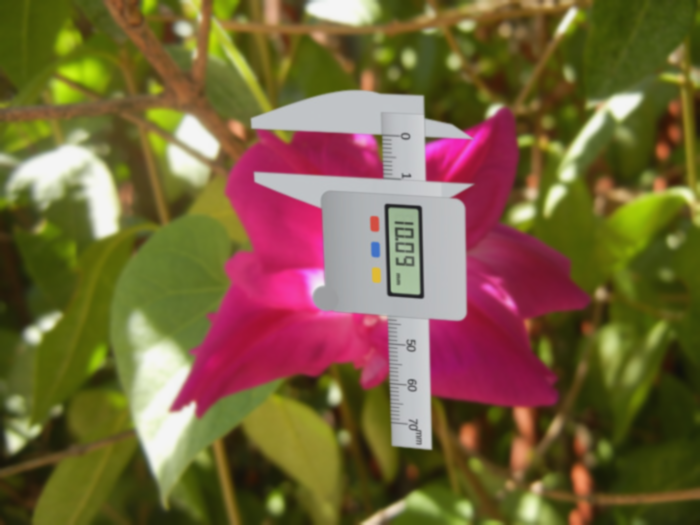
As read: 10.09 (mm)
